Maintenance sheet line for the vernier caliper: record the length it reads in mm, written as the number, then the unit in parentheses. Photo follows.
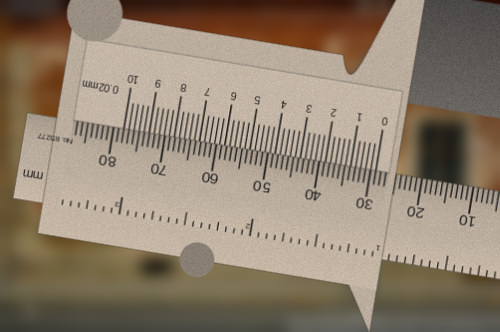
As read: 29.0 (mm)
